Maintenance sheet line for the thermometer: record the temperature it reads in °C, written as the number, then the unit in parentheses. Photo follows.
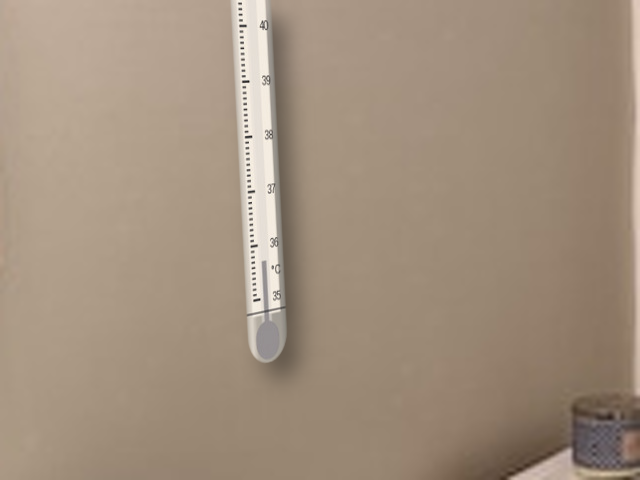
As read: 35.7 (°C)
